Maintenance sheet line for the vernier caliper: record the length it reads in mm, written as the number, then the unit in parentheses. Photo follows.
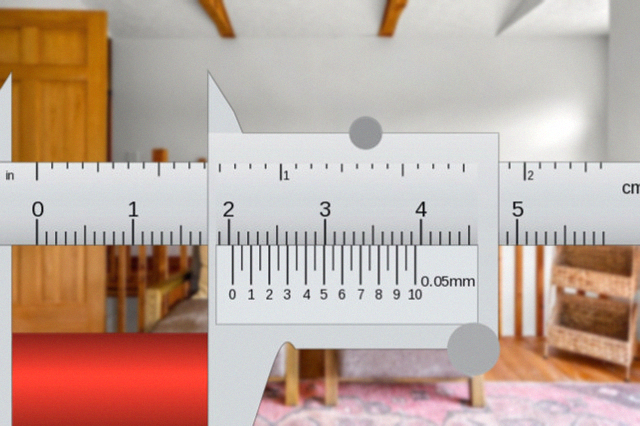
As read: 20.4 (mm)
